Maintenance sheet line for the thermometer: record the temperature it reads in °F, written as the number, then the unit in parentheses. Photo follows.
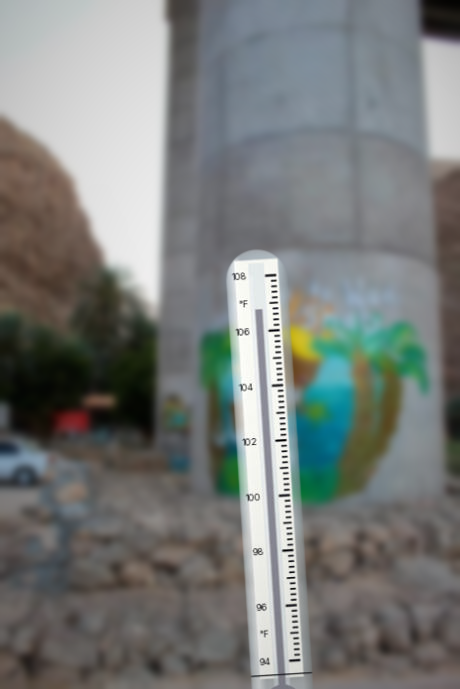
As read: 106.8 (°F)
